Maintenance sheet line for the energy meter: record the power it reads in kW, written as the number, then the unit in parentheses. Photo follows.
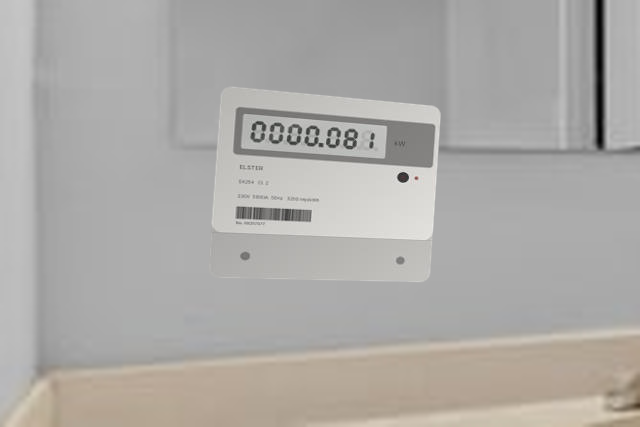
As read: 0.081 (kW)
